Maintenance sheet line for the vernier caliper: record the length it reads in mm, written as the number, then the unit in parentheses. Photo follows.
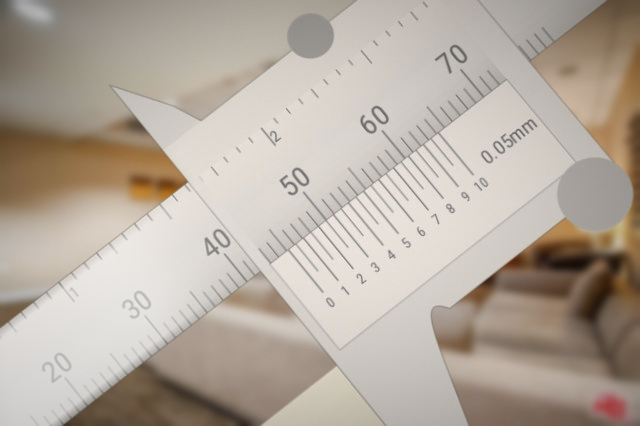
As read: 45.2 (mm)
